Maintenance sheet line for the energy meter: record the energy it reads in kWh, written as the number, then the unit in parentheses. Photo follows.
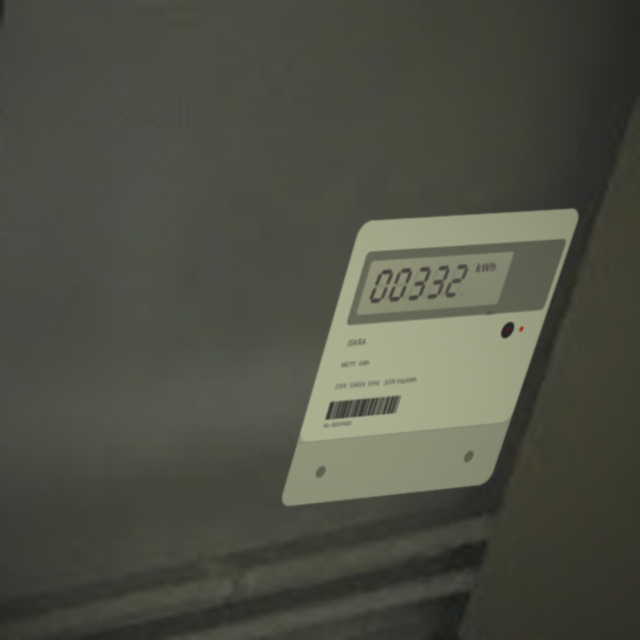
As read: 332 (kWh)
